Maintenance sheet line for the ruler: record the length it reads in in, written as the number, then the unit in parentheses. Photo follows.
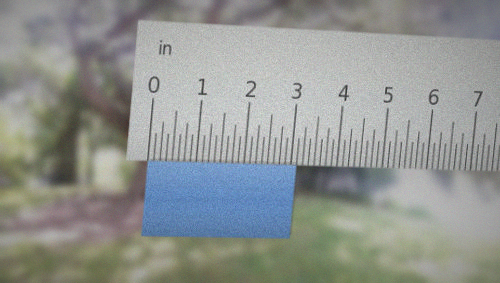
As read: 3.125 (in)
